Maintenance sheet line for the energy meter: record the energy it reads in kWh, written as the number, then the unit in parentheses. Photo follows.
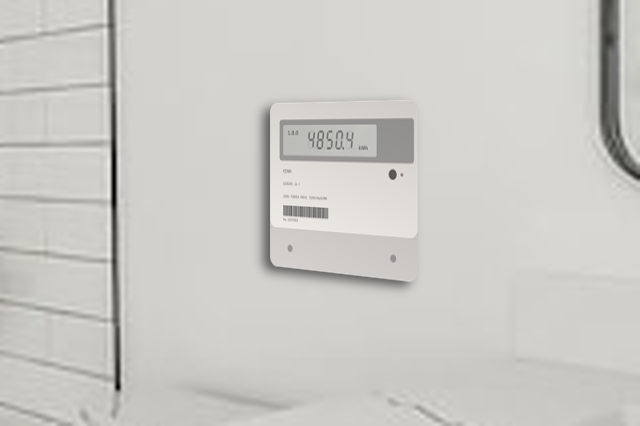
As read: 4850.4 (kWh)
